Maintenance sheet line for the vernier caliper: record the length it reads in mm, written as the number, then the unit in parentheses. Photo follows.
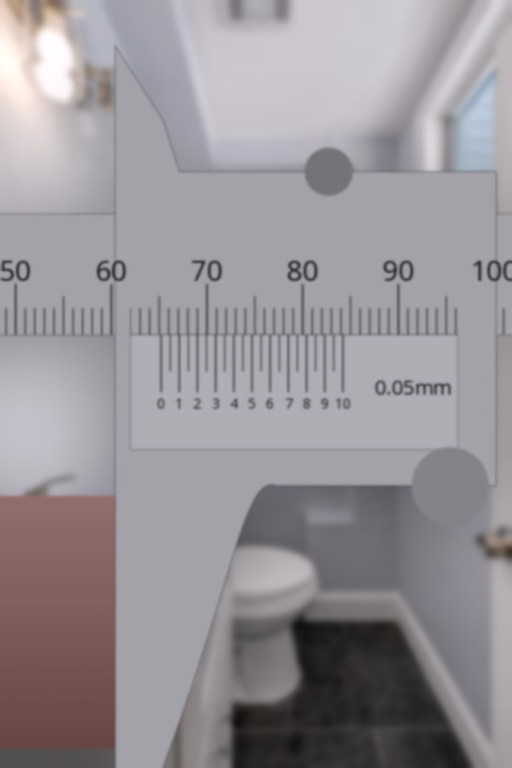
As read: 65.2 (mm)
